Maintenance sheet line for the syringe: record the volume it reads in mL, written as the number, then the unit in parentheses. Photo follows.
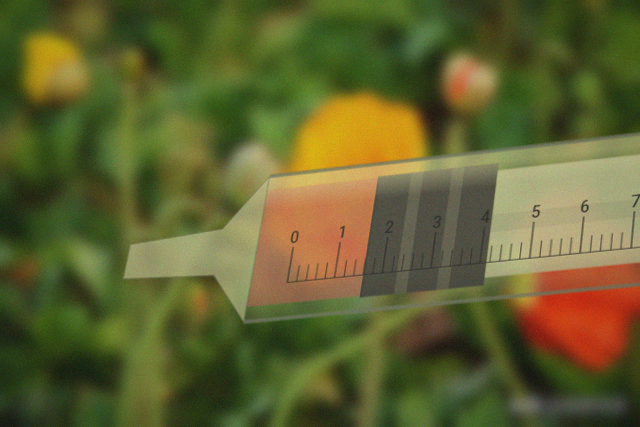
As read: 1.6 (mL)
